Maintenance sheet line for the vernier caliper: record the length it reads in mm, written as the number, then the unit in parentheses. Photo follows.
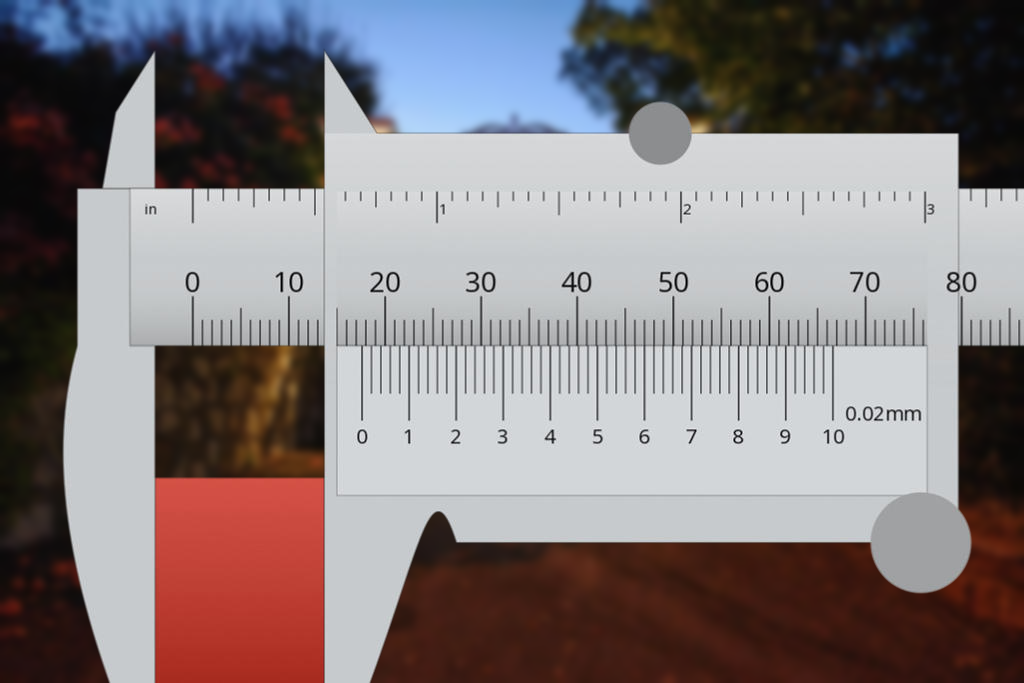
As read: 17.6 (mm)
